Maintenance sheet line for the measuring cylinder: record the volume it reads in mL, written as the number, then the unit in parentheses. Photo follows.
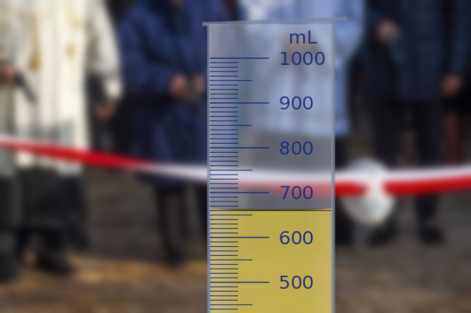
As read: 660 (mL)
